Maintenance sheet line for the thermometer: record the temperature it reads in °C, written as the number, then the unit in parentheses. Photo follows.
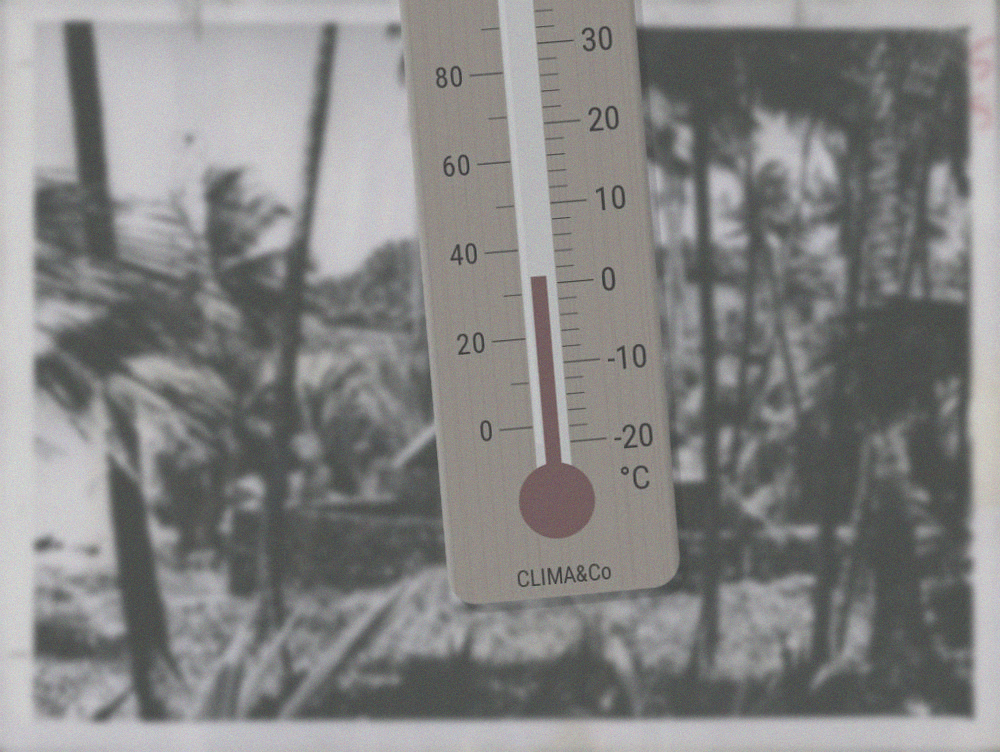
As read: 1 (°C)
